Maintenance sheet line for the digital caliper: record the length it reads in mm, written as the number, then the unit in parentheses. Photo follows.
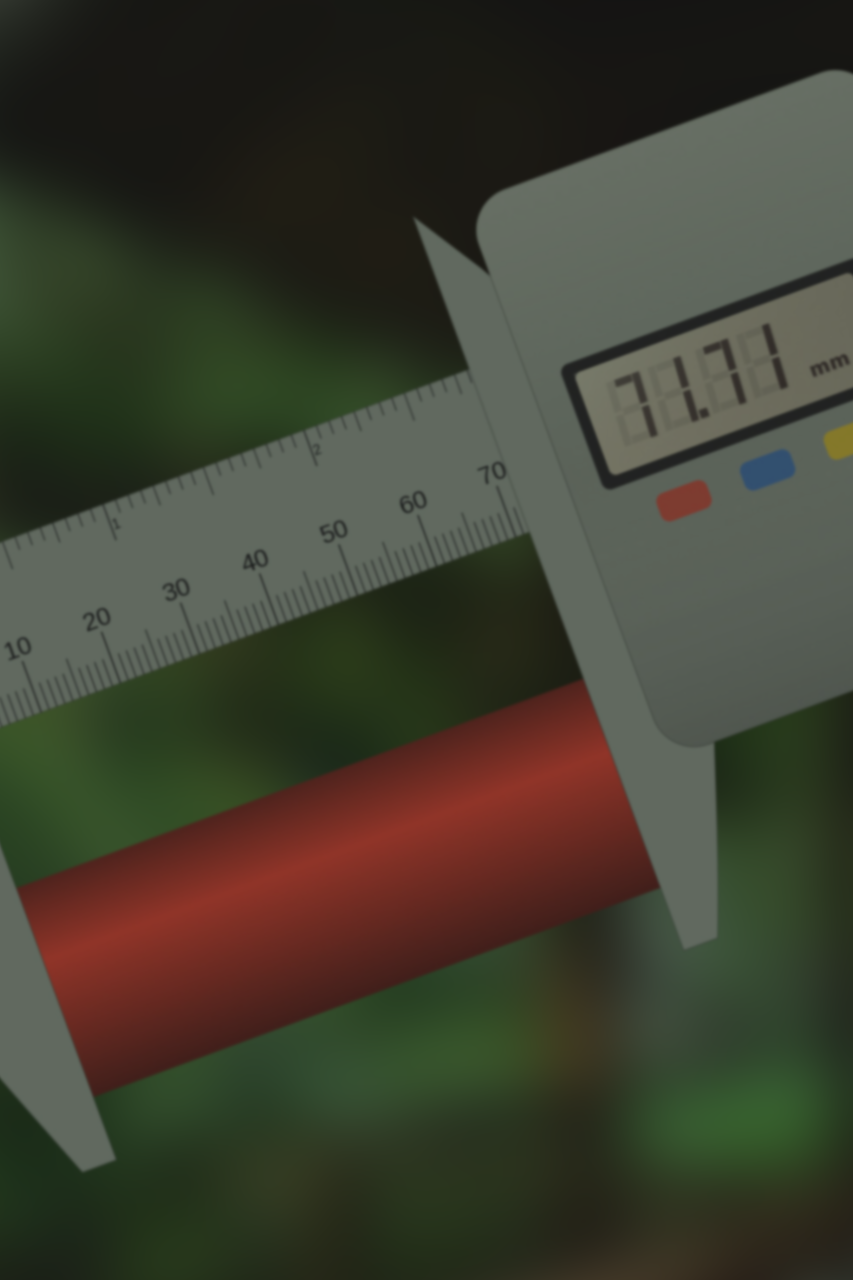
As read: 71.71 (mm)
